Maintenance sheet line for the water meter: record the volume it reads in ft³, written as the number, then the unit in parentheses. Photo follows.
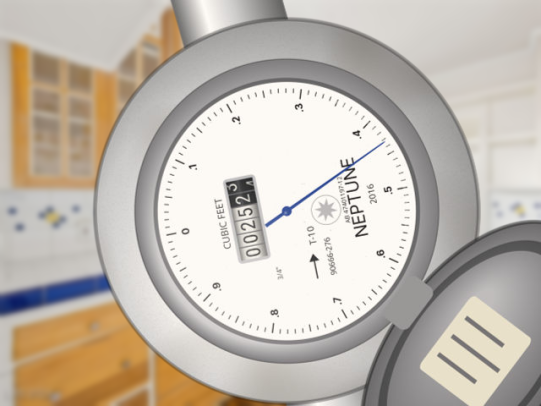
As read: 2523.43 (ft³)
